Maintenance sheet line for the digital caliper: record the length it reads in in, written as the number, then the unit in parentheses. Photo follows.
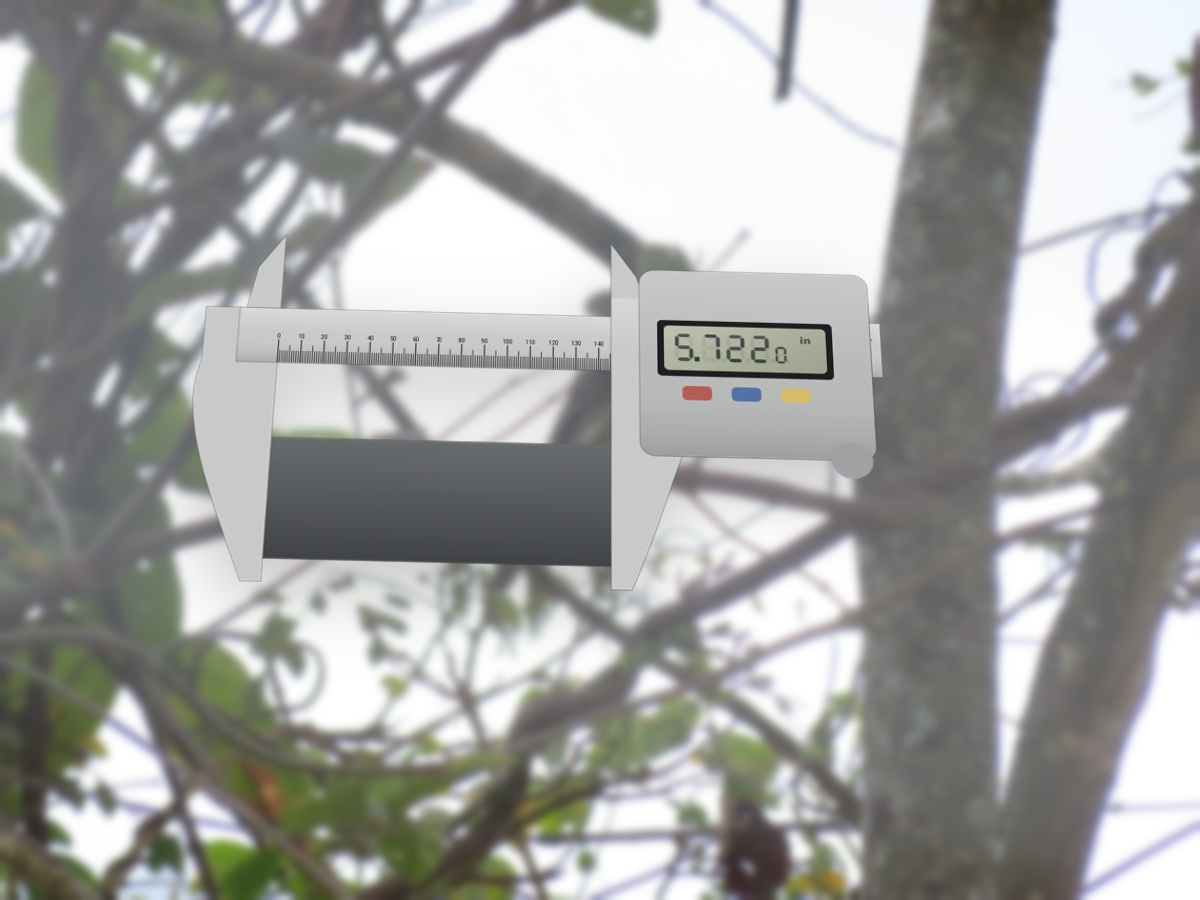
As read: 5.7220 (in)
